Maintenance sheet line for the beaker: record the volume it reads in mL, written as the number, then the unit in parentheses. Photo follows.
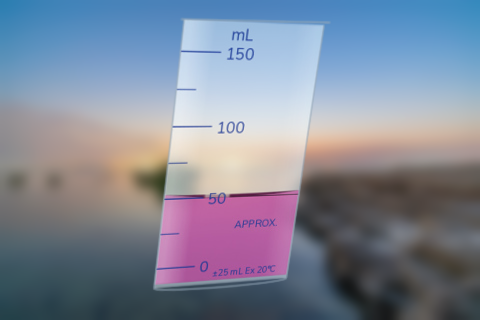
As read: 50 (mL)
